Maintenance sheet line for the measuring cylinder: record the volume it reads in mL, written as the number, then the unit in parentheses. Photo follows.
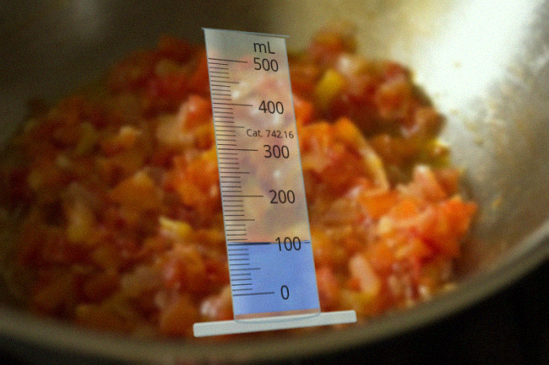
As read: 100 (mL)
